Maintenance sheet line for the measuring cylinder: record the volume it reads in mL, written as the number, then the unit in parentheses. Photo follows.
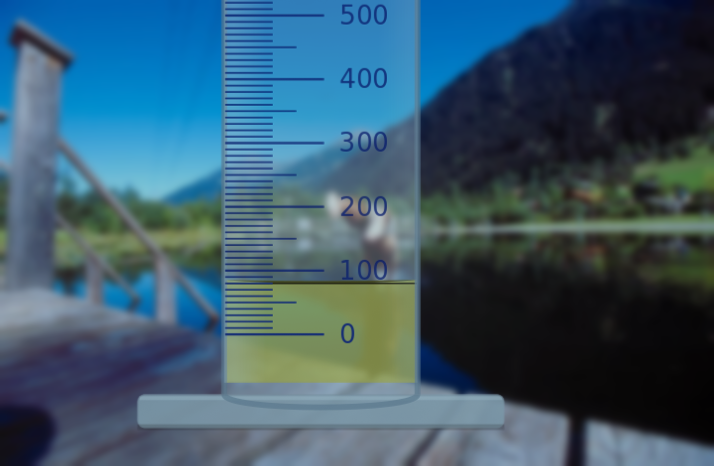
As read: 80 (mL)
